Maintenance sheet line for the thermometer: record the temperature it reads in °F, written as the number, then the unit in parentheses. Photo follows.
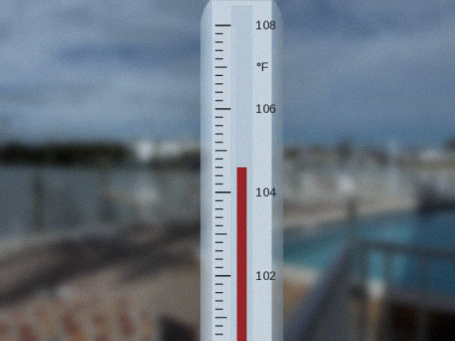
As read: 104.6 (°F)
